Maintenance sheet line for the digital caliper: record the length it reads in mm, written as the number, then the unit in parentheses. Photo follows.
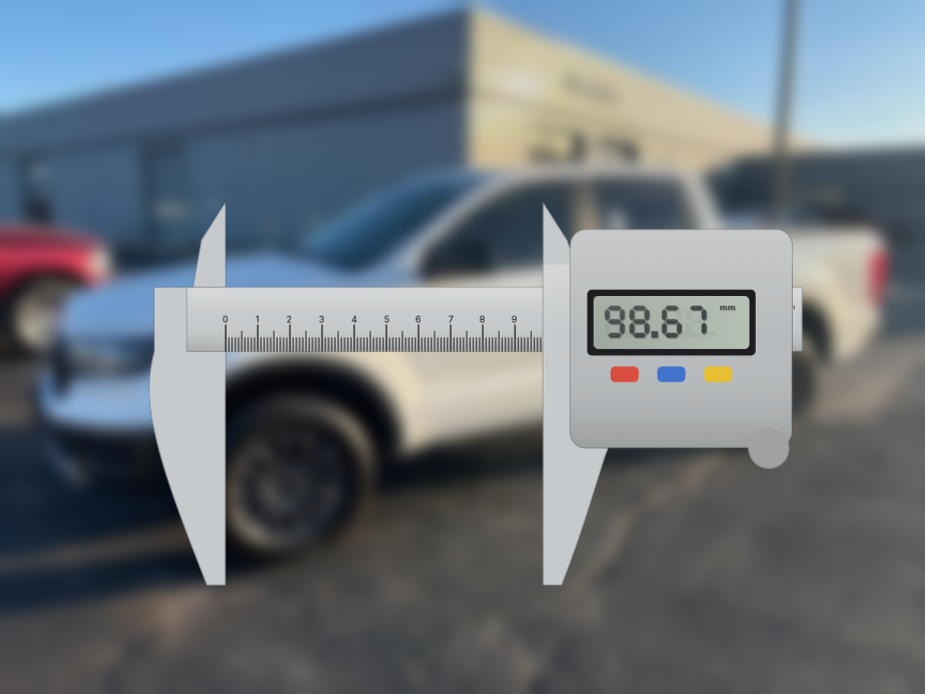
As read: 98.67 (mm)
